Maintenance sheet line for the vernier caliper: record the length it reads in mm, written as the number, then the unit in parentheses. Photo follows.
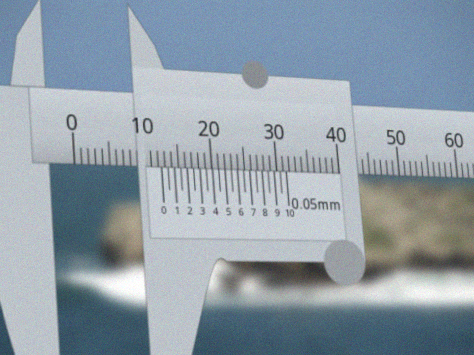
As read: 12.5 (mm)
